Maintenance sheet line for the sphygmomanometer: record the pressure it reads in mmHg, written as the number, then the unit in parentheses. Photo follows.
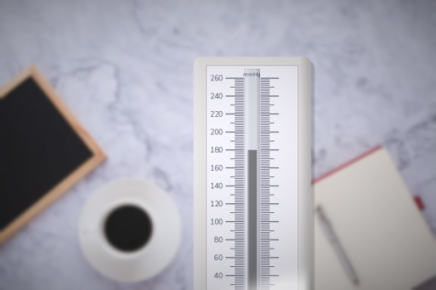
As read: 180 (mmHg)
